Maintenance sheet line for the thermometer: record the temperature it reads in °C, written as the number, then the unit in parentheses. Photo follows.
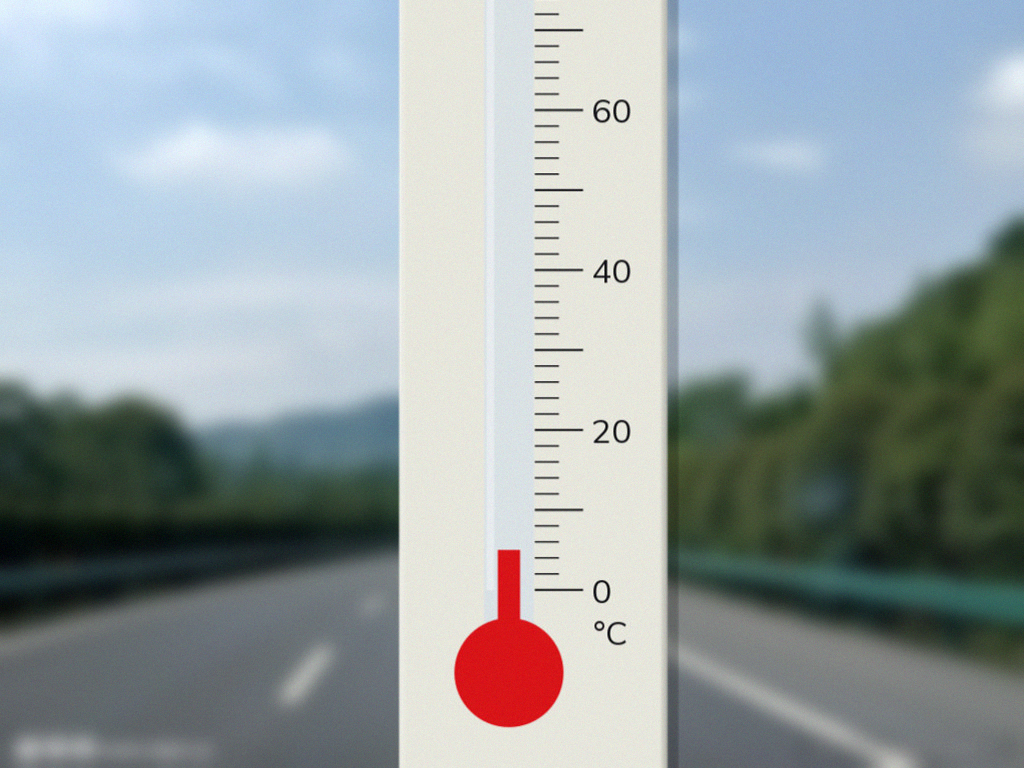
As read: 5 (°C)
